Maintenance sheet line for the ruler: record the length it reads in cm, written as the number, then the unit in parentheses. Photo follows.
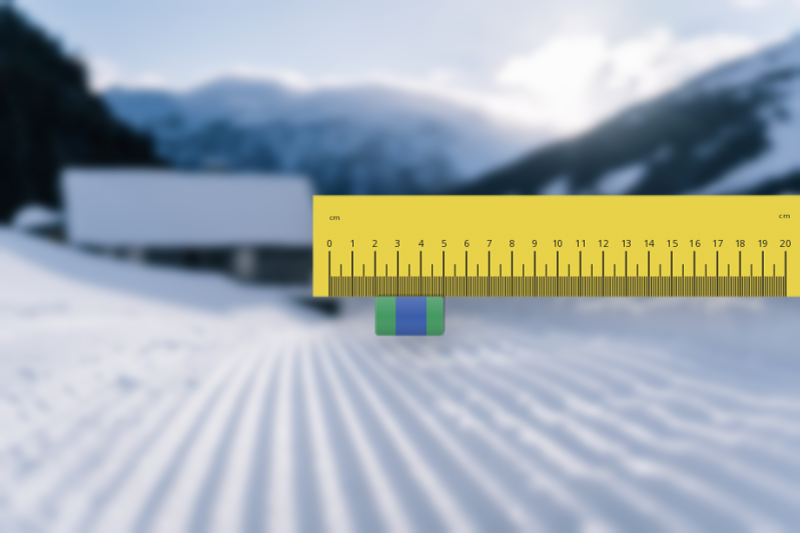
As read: 3 (cm)
